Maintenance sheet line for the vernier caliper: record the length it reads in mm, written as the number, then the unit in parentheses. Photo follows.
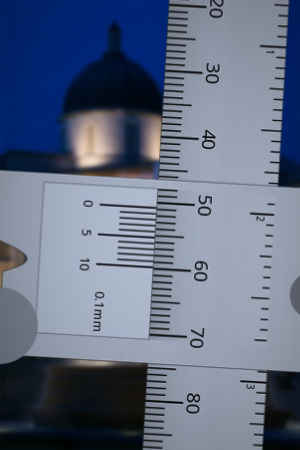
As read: 50.8 (mm)
